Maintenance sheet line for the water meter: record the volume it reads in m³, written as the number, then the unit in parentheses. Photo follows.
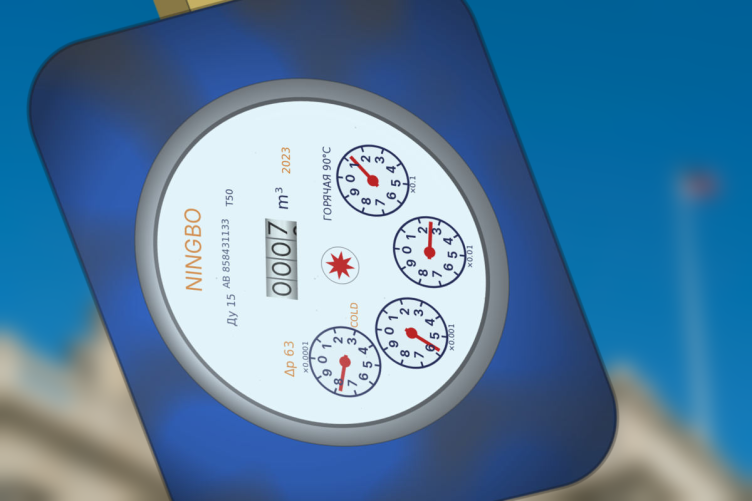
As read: 7.1257 (m³)
